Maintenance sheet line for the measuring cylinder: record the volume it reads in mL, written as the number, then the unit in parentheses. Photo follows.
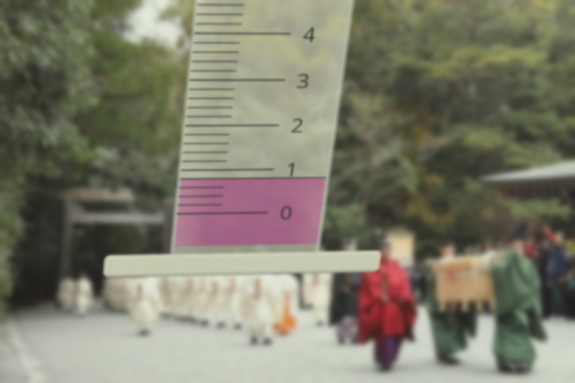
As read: 0.8 (mL)
